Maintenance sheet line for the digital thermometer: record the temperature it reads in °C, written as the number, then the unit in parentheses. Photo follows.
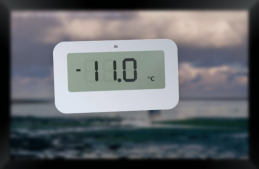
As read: -11.0 (°C)
